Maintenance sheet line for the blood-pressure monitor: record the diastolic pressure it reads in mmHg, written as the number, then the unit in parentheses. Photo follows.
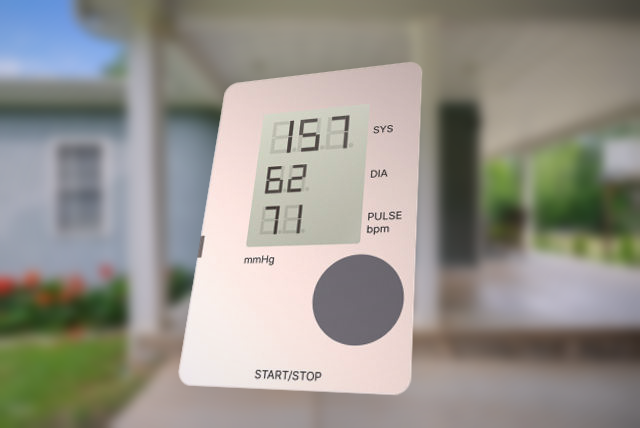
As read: 62 (mmHg)
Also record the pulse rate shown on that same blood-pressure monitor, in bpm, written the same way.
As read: 71 (bpm)
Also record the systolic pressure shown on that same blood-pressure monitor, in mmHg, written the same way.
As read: 157 (mmHg)
